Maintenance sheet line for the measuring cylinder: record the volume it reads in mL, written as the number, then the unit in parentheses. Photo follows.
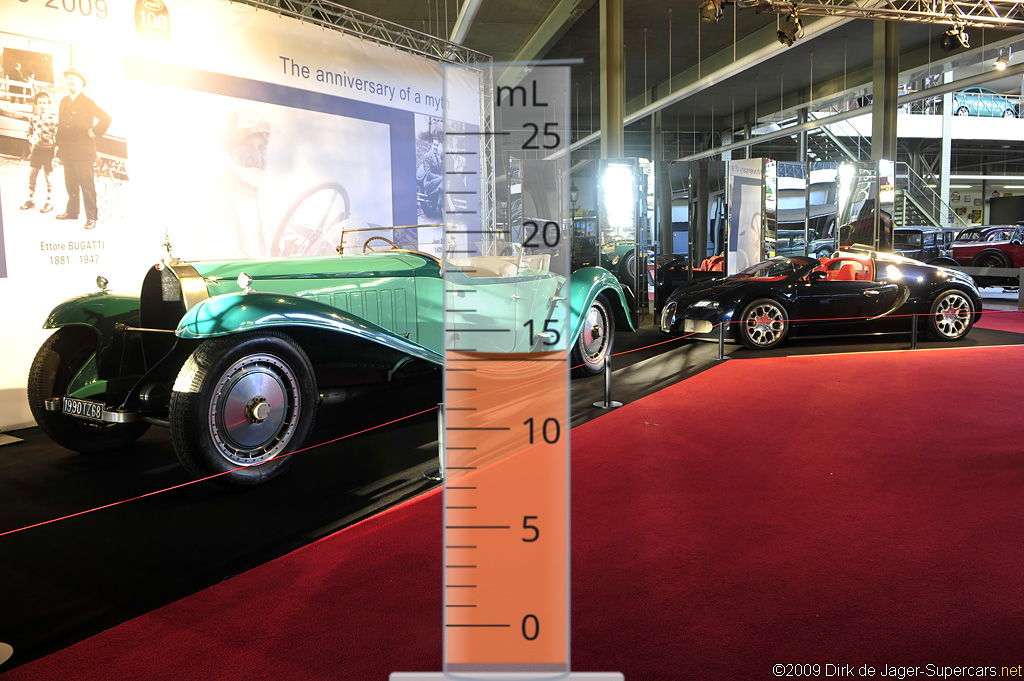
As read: 13.5 (mL)
